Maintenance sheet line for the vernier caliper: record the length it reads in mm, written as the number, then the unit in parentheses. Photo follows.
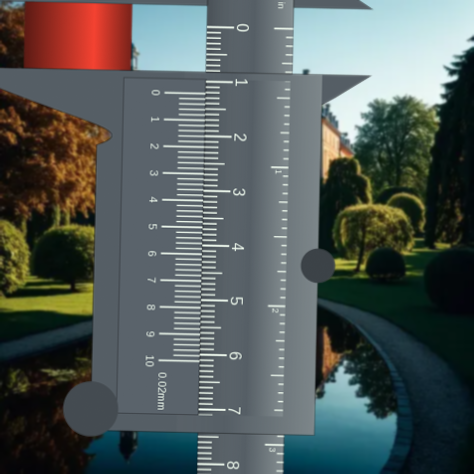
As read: 12.2 (mm)
